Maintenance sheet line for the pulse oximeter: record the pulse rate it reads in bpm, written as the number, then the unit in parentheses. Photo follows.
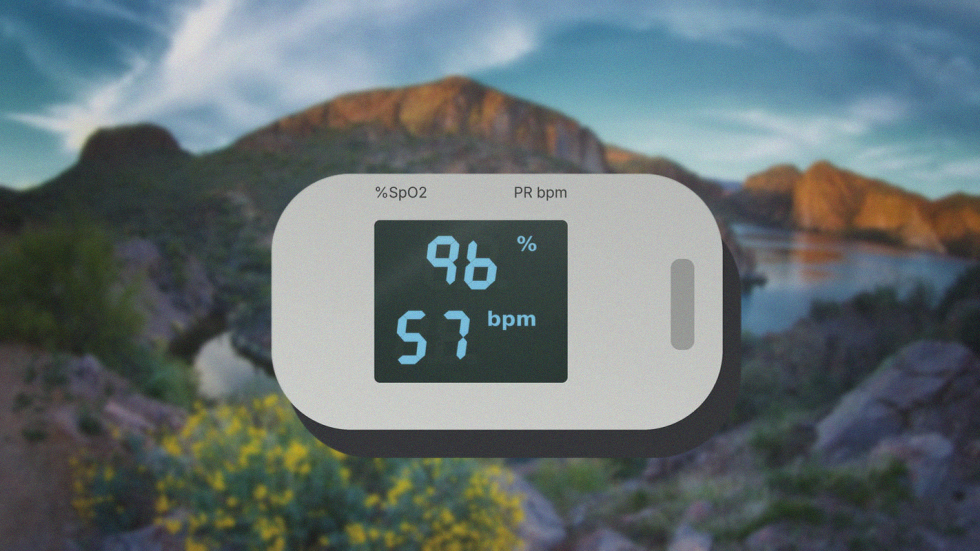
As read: 57 (bpm)
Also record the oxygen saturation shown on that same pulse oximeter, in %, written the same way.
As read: 96 (%)
